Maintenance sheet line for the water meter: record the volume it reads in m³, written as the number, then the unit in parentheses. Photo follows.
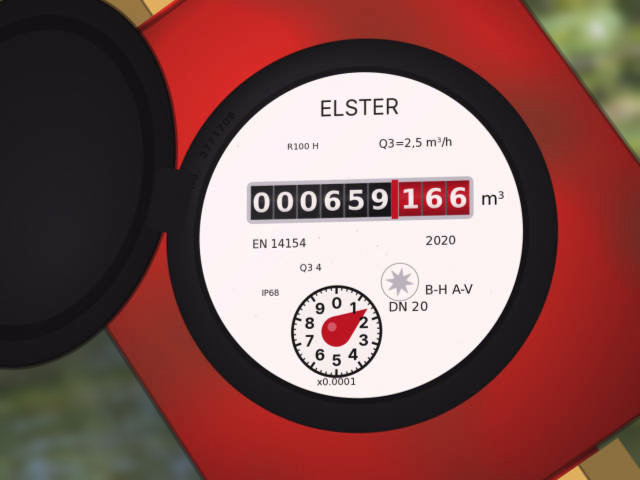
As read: 659.1661 (m³)
